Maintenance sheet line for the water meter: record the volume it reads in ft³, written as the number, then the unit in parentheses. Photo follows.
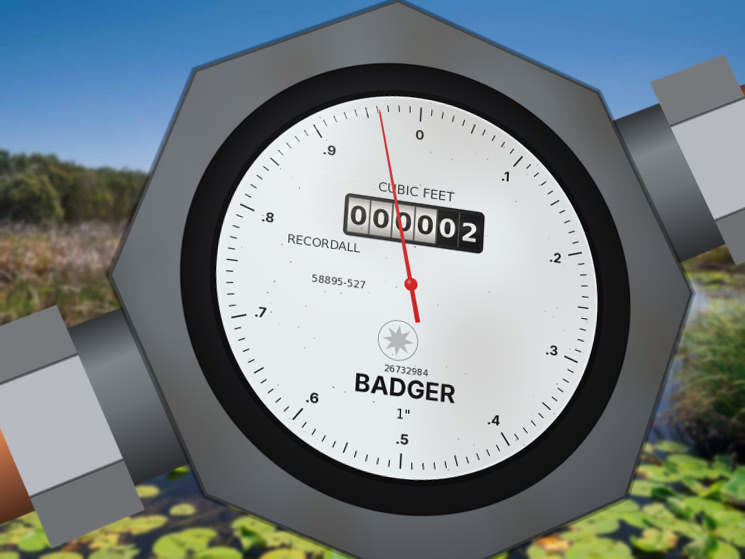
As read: 1.96 (ft³)
